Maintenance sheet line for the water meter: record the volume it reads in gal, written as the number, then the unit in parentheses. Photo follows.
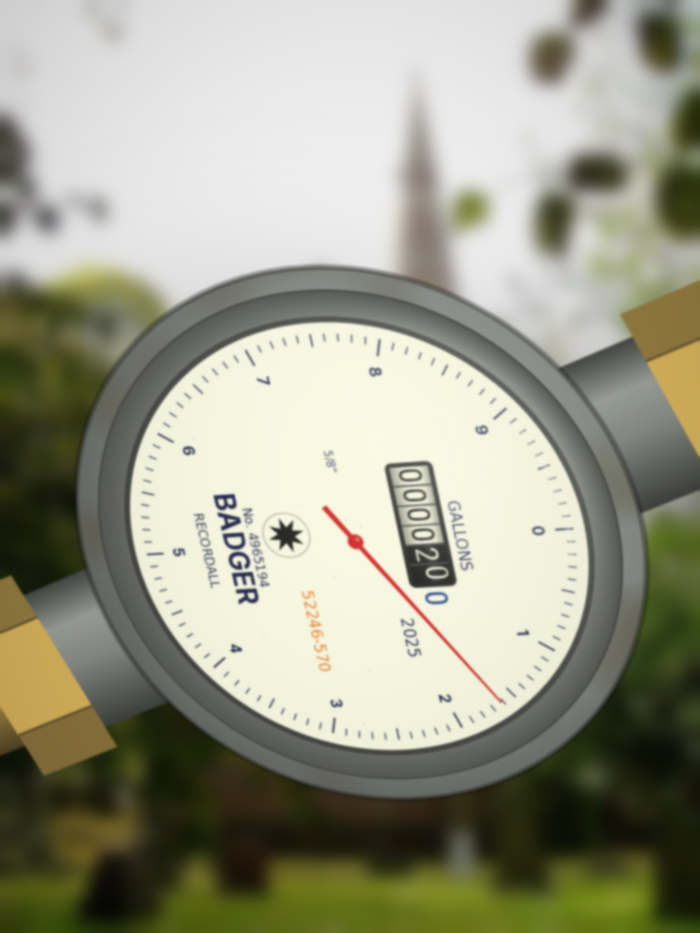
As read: 201.6 (gal)
